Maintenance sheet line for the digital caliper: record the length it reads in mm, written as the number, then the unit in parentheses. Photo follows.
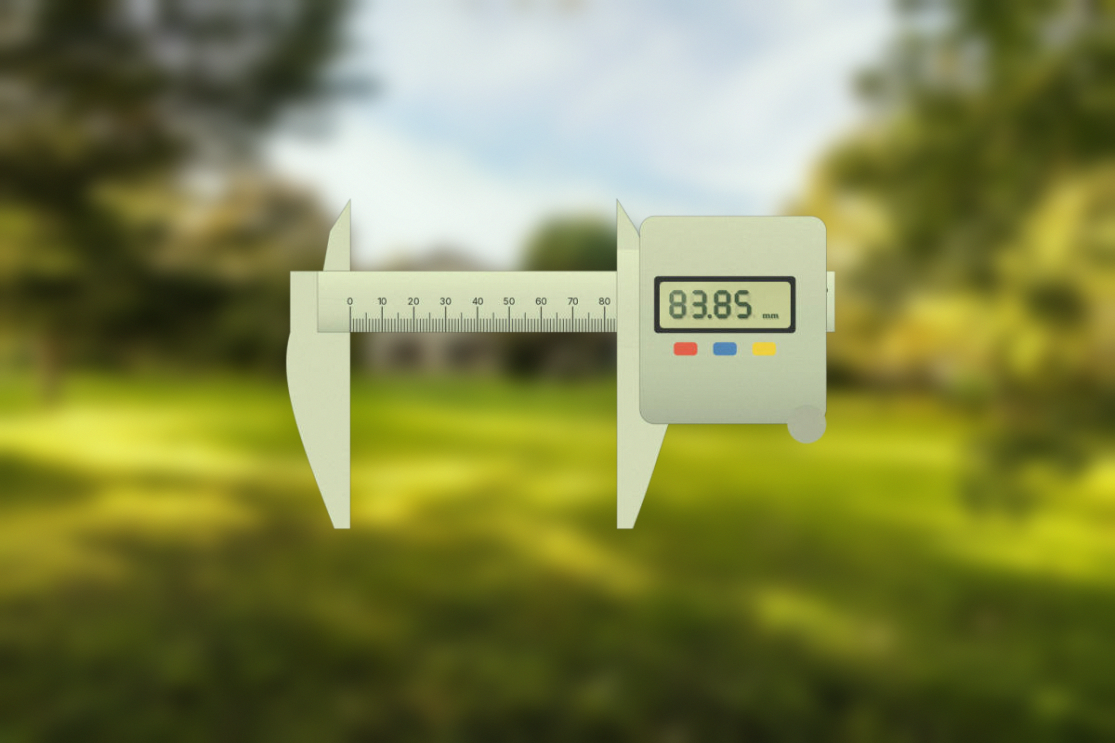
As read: 83.85 (mm)
